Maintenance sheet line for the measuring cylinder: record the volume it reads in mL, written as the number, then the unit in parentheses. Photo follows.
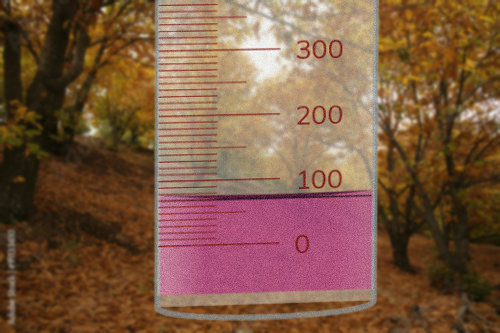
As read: 70 (mL)
